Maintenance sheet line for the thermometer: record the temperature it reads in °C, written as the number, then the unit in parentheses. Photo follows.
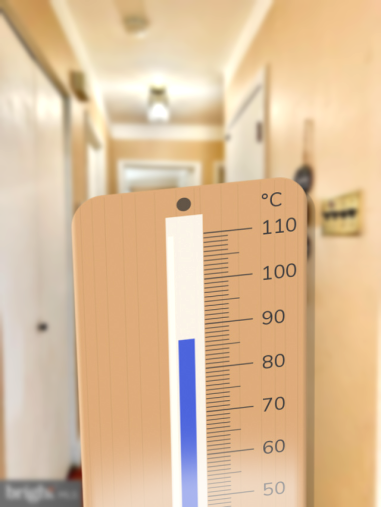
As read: 87 (°C)
